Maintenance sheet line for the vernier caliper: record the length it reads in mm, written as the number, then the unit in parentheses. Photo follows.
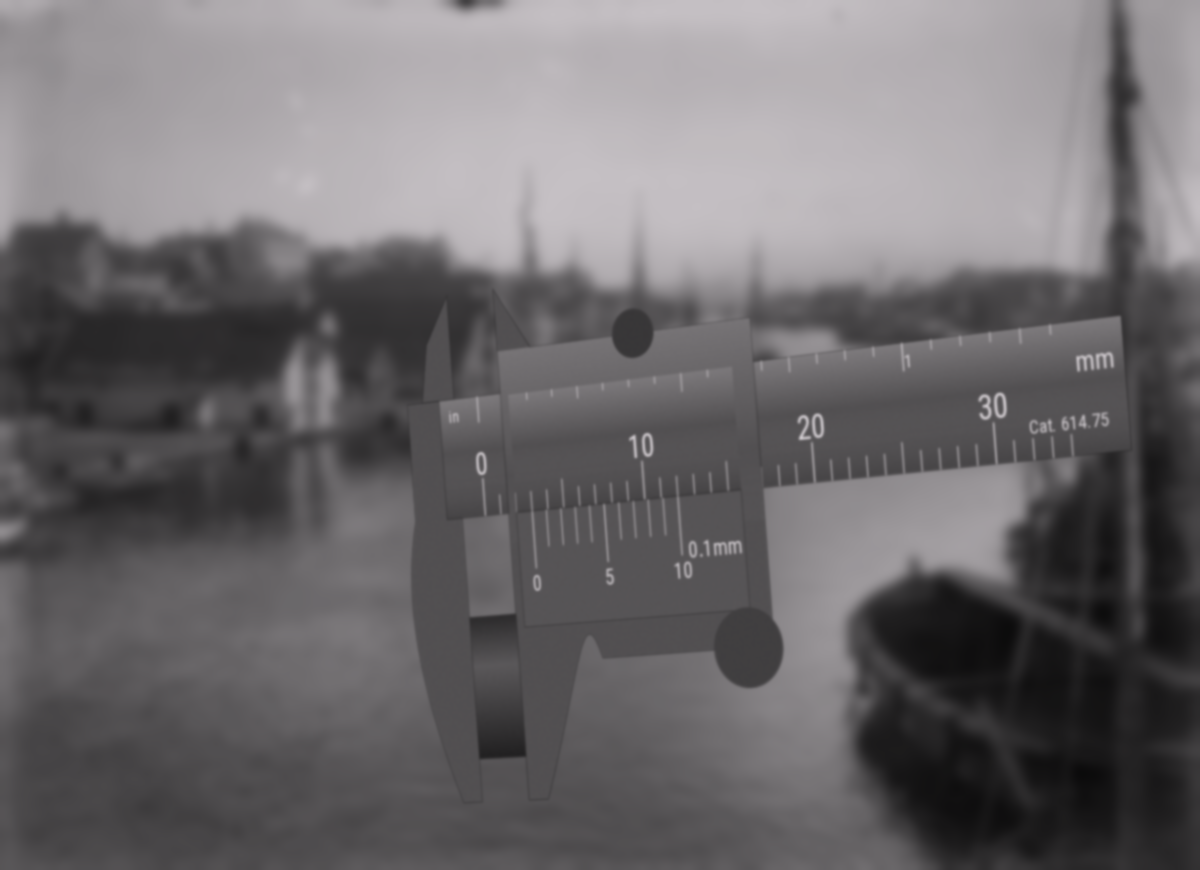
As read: 3.0 (mm)
